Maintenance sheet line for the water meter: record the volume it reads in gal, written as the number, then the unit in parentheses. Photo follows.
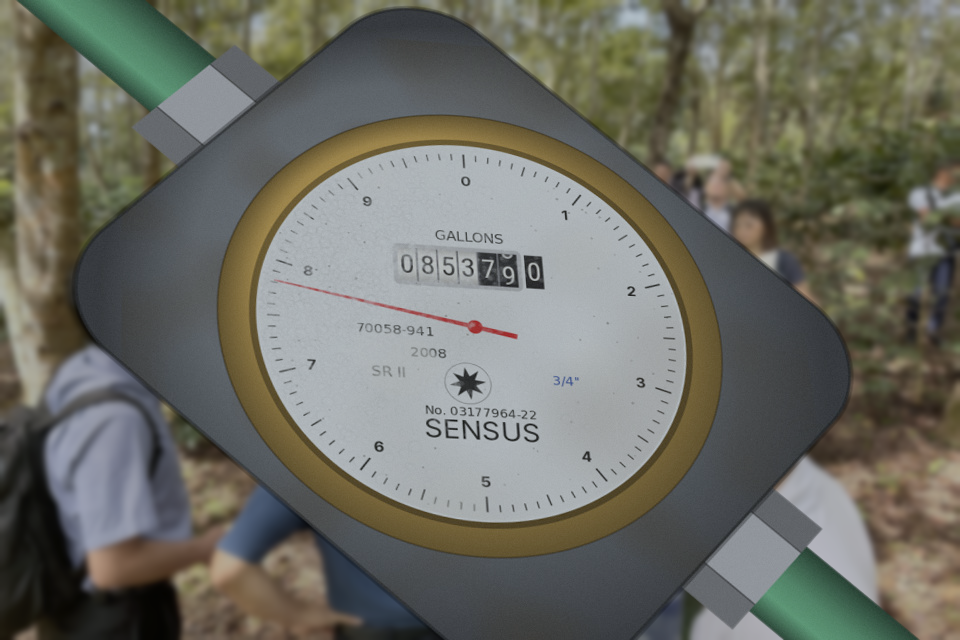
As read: 853787.8 (gal)
